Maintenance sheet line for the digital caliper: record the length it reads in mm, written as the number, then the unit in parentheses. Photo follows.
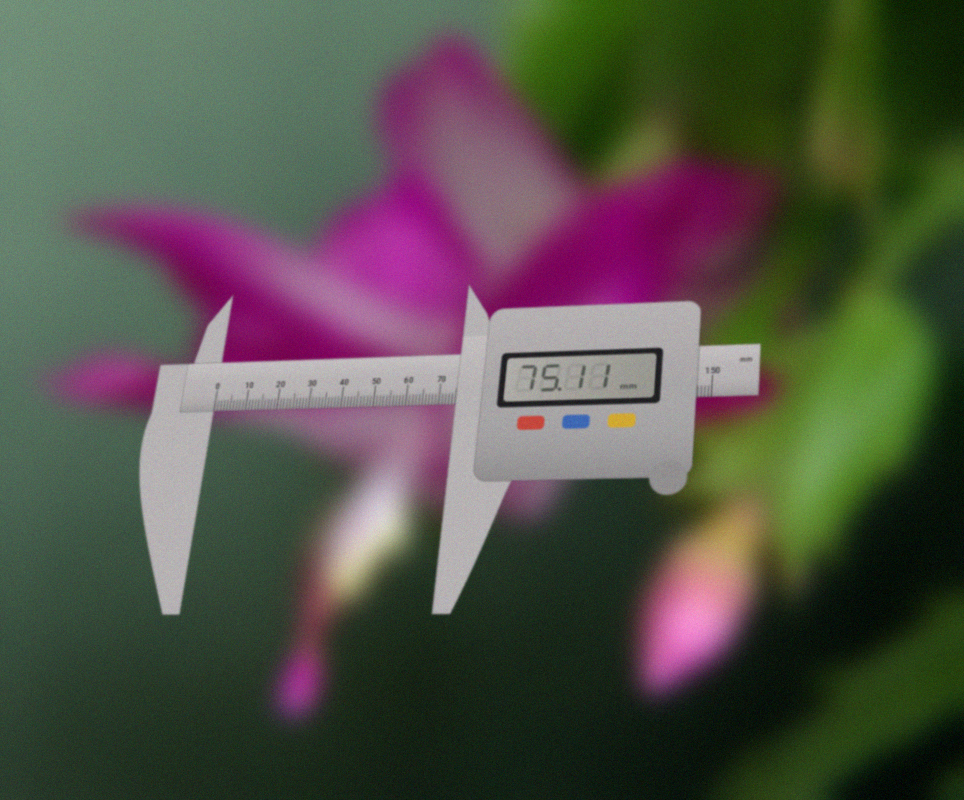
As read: 75.11 (mm)
